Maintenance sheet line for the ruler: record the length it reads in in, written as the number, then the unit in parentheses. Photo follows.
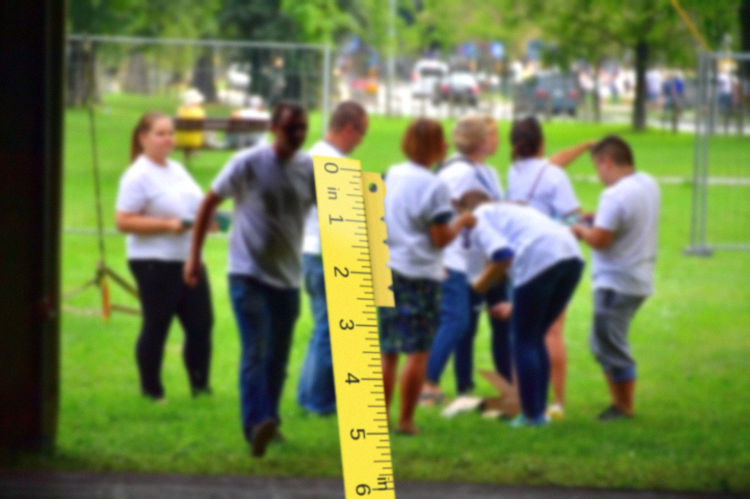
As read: 2.625 (in)
